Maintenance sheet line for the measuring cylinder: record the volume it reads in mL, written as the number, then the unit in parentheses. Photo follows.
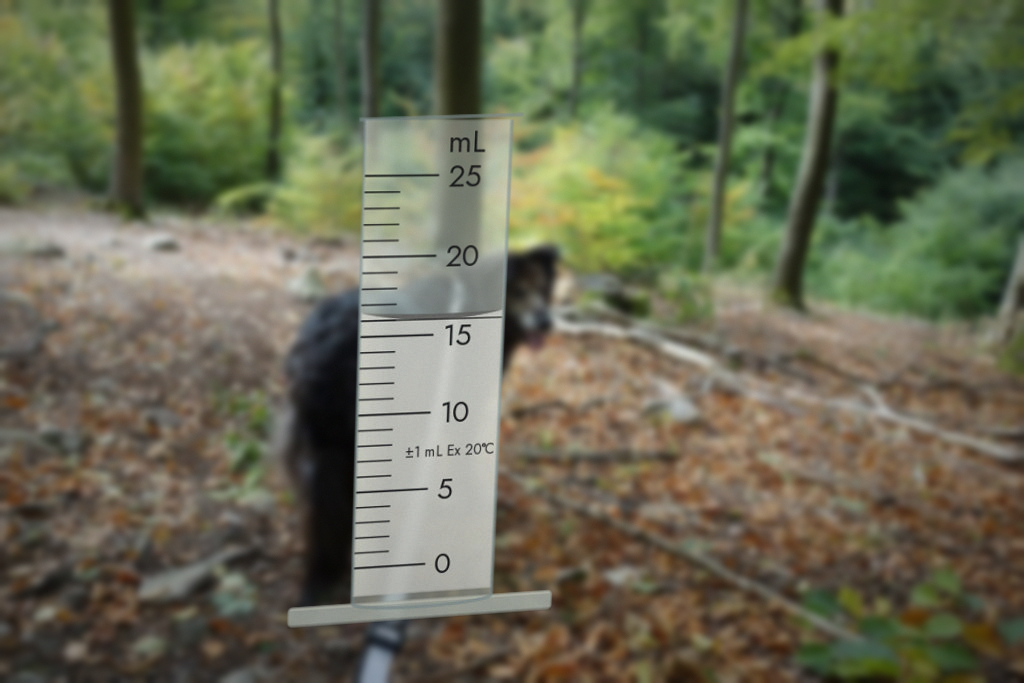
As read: 16 (mL)
